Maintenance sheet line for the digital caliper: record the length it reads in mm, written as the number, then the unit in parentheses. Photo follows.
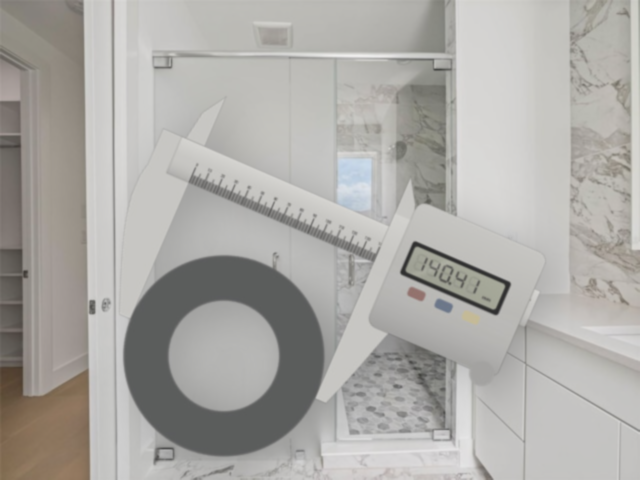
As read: 140.41 (mm)
